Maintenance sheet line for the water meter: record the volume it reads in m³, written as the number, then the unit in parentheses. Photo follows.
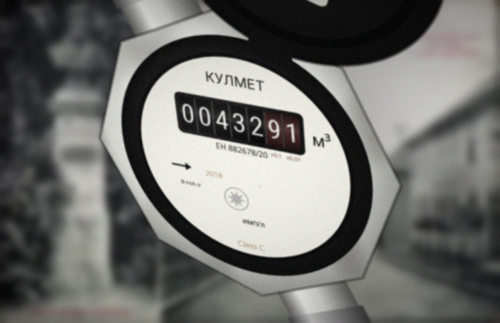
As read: 432.91 (m³)
